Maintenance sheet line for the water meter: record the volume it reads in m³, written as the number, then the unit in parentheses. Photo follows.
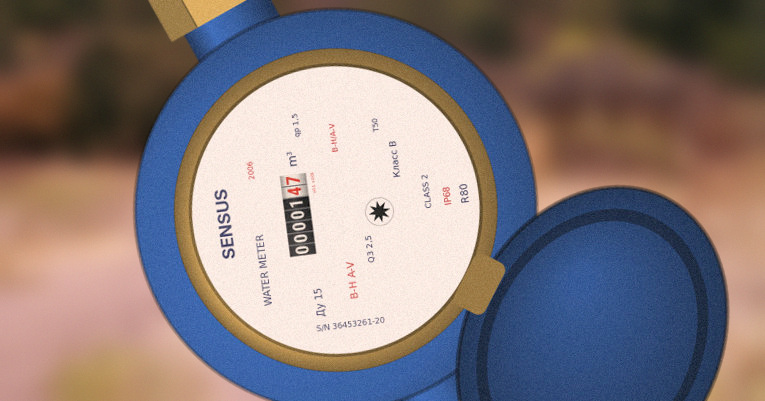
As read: 1.47 (m³)
